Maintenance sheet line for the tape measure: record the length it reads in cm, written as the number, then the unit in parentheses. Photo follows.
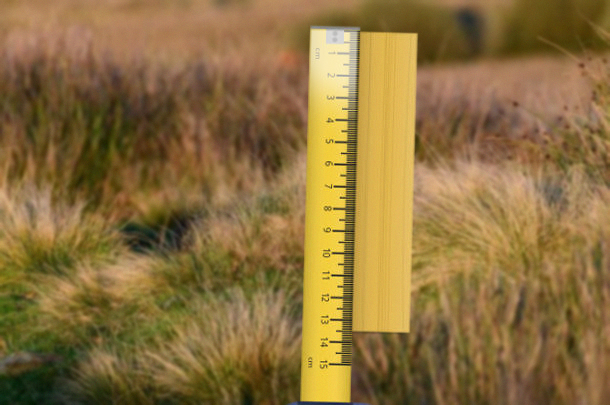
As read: 13.5 (cm)
